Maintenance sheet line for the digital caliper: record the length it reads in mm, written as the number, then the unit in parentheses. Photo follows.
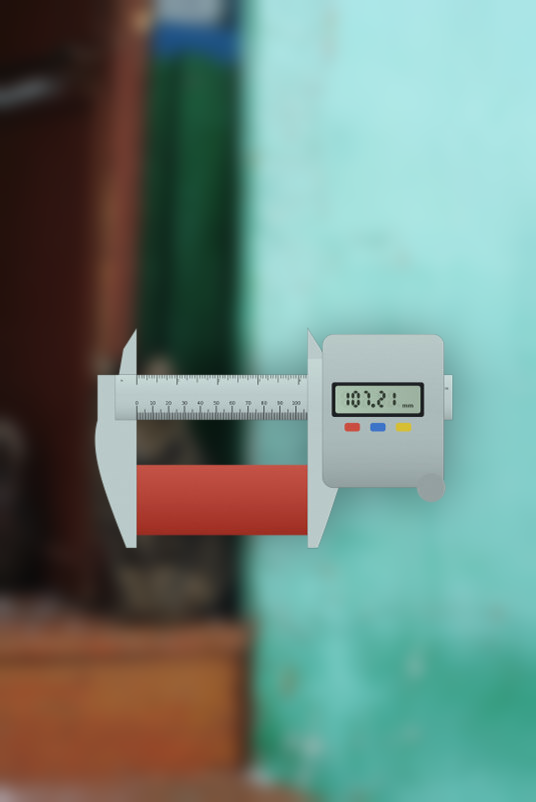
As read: 107.21 (mm)
